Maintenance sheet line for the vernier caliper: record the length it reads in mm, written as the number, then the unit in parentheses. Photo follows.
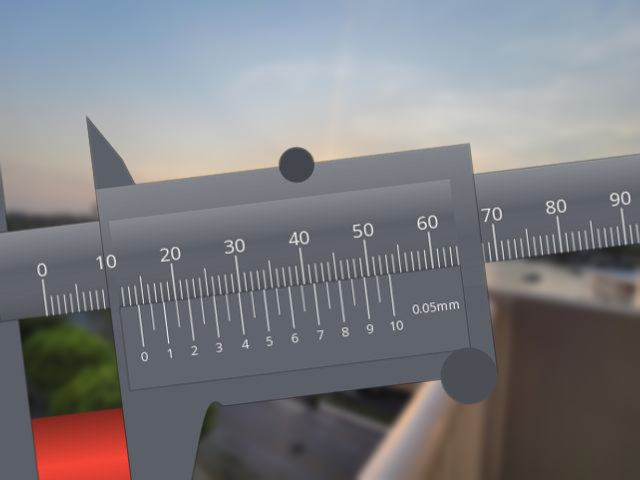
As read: 14.2 (mm)
